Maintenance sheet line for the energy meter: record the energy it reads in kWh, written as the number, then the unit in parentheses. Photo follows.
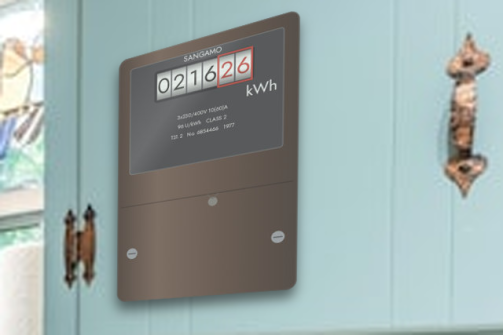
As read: 216.26 (kWh)
